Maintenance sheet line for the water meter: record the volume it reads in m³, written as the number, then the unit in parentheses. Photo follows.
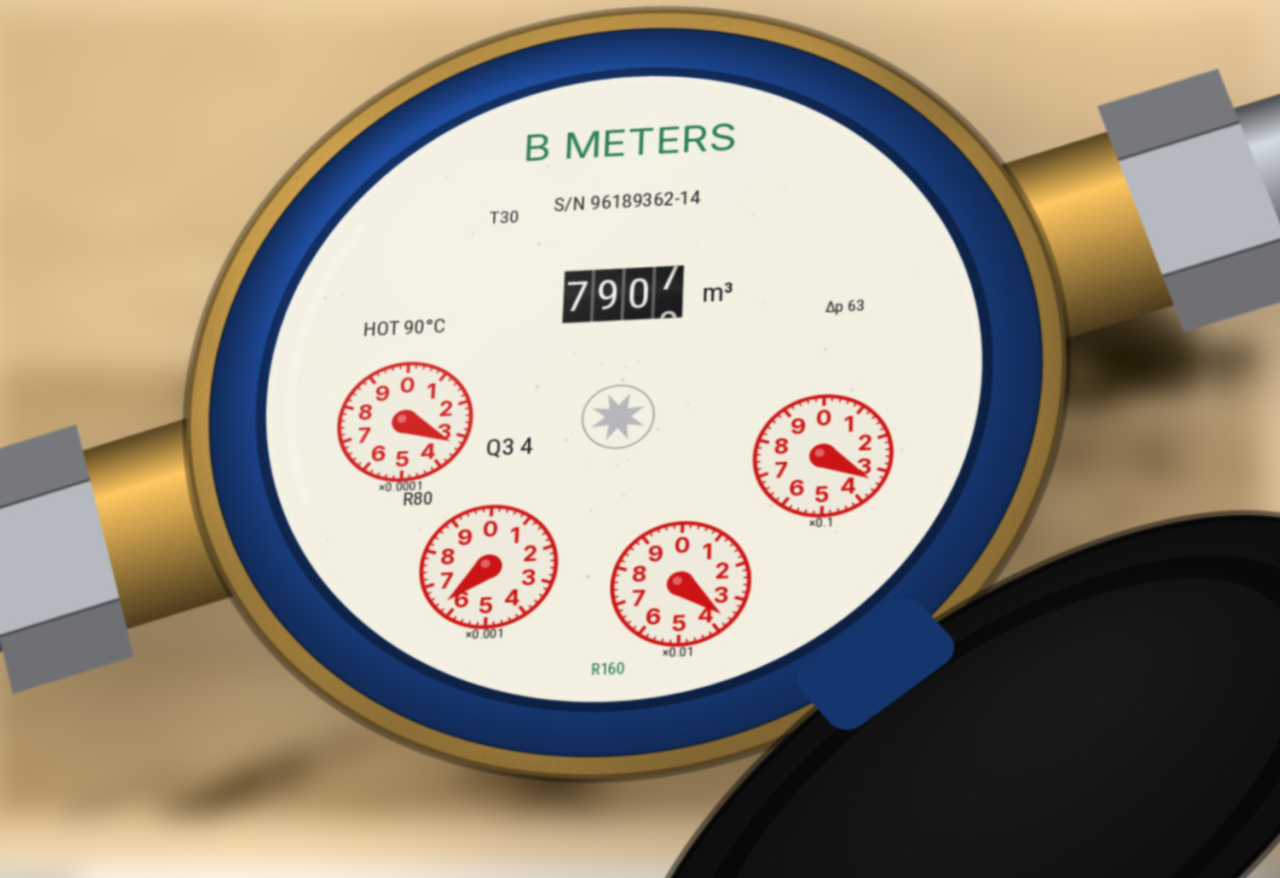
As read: 7907.3363 (m³)
